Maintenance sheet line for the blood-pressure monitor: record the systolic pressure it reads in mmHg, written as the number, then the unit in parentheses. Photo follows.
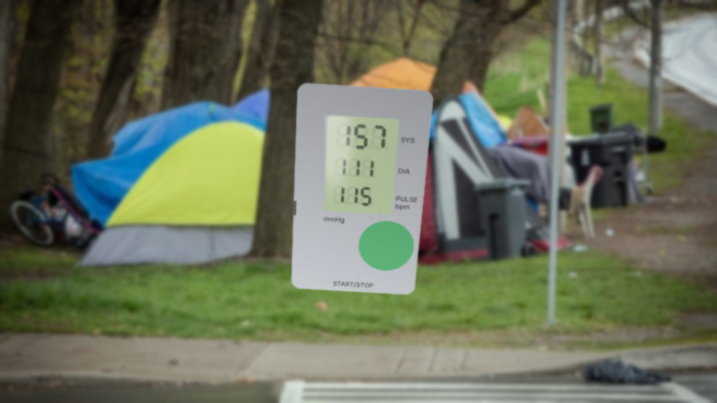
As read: 157 (mmHg)
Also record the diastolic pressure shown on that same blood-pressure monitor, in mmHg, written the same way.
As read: 111 (mmHg)
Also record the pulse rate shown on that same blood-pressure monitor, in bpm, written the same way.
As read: 115 (bpm)
